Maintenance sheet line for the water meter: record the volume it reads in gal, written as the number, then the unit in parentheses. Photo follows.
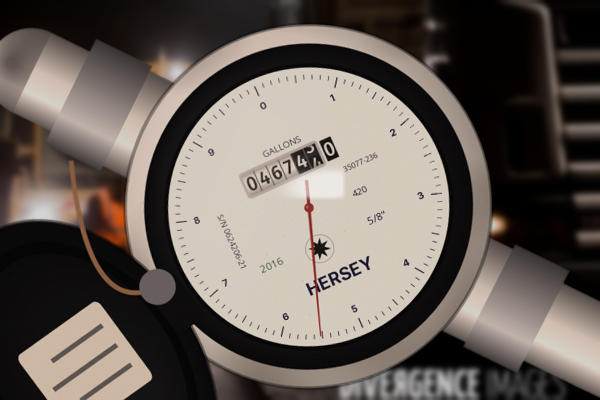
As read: 467435.5 (gal)
